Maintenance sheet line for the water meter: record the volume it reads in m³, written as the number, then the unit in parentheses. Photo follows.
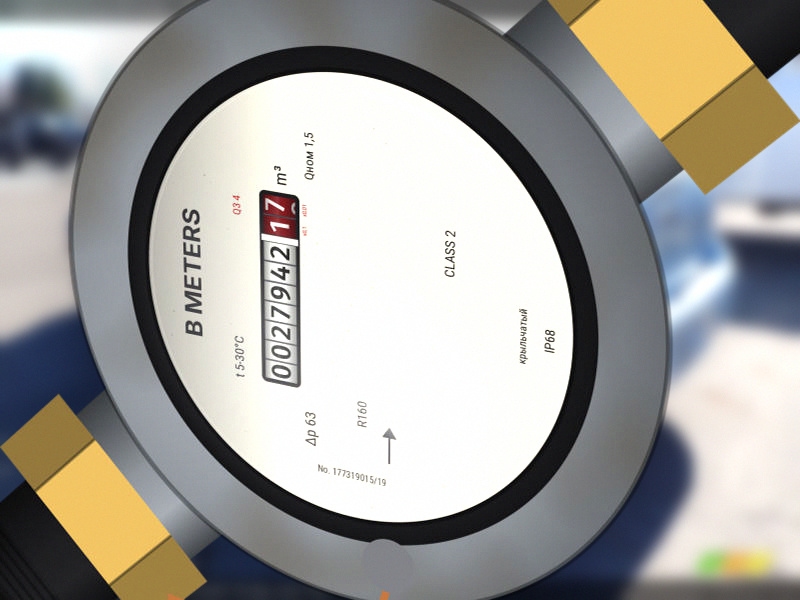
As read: 27942.17 (m³)
